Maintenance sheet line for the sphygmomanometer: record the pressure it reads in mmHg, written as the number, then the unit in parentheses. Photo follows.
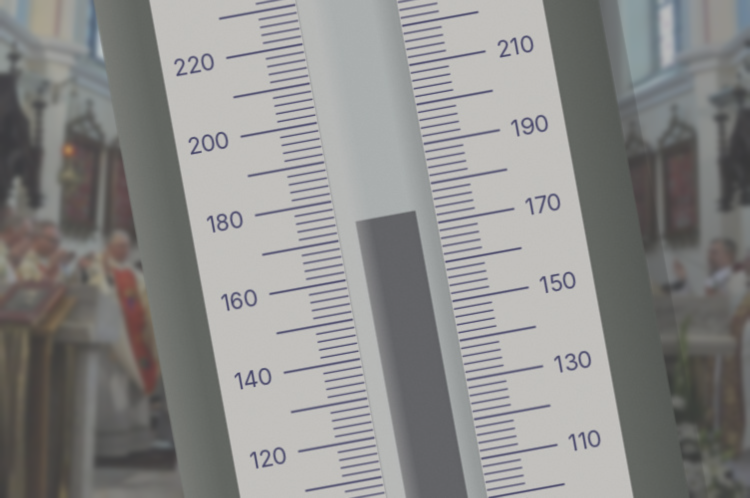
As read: 174 (mmHg)
